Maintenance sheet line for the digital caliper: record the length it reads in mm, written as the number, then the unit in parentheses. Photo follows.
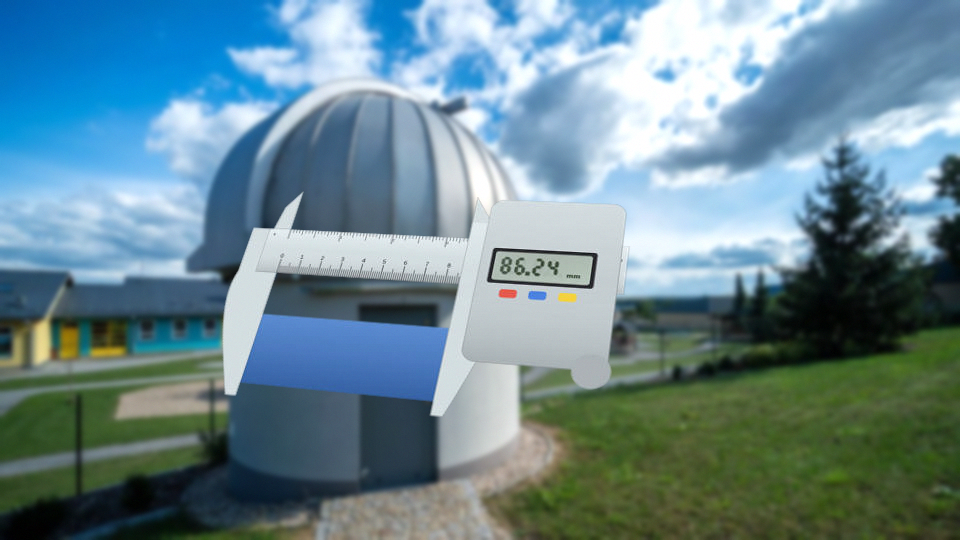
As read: 86.24 (mm)
